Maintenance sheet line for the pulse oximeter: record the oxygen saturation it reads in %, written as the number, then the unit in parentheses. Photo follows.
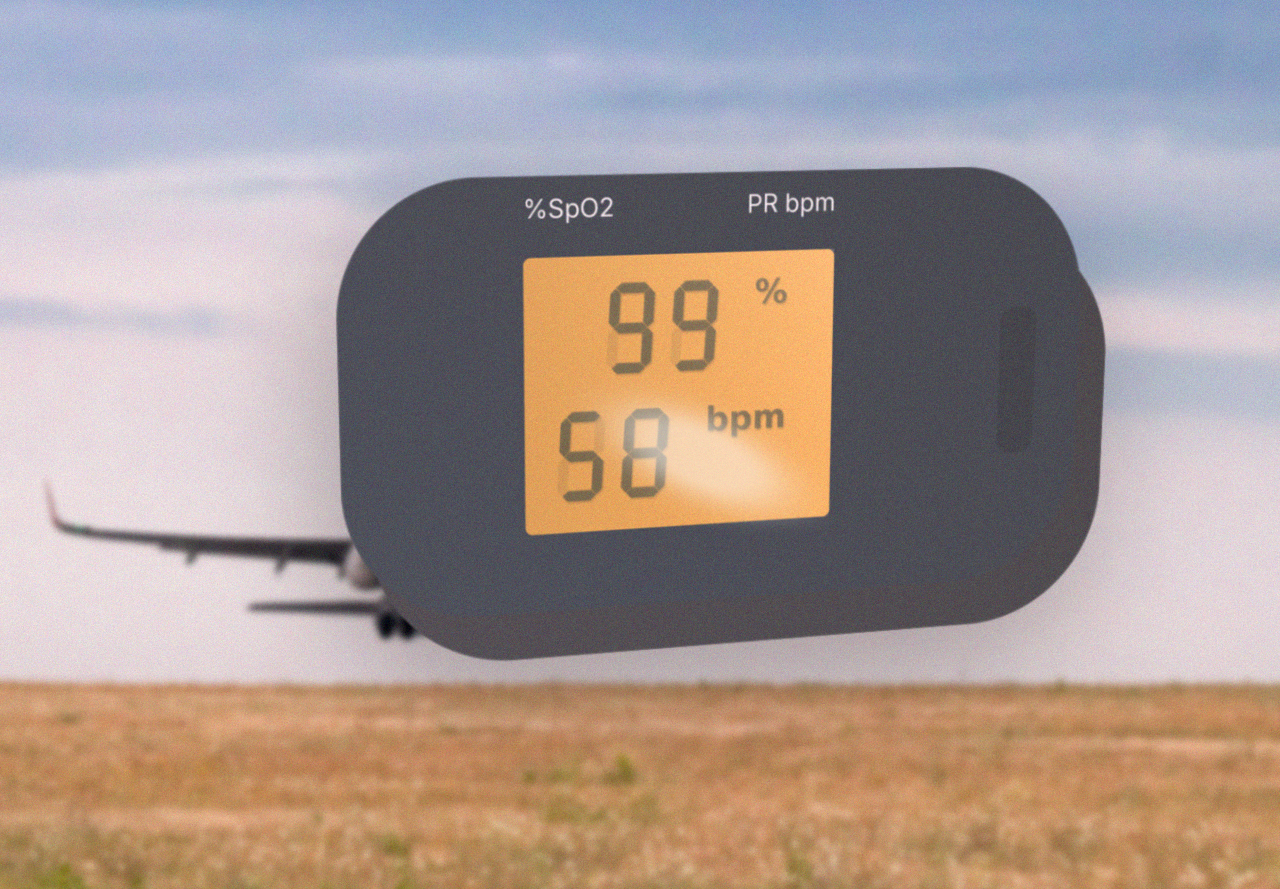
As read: 99 (%)
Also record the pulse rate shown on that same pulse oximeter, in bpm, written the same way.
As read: 58 (bpm)
